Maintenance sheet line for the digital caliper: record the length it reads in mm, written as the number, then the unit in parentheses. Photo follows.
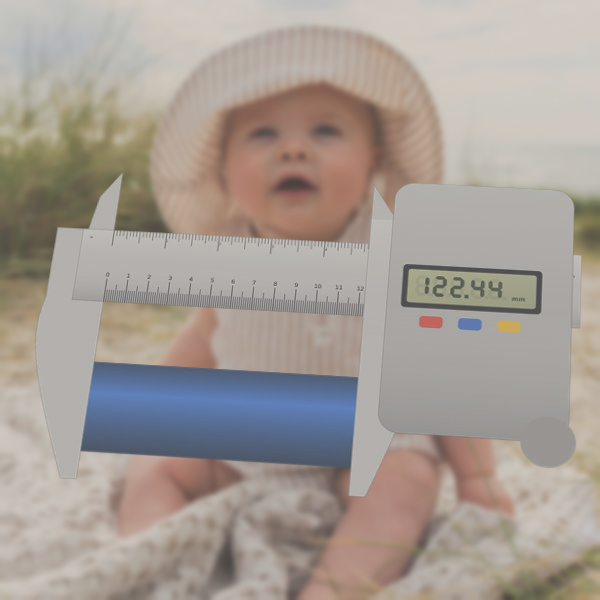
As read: 122.44 (mm)
